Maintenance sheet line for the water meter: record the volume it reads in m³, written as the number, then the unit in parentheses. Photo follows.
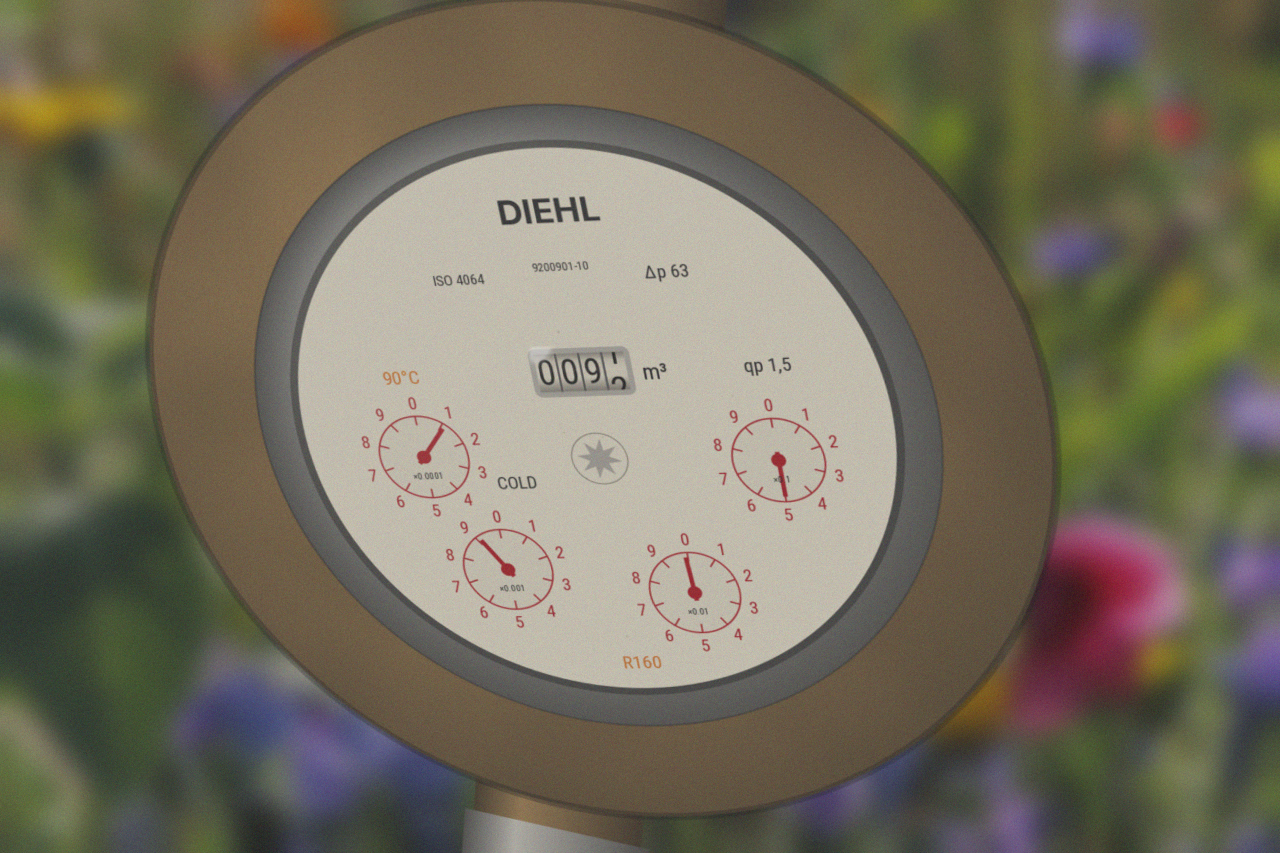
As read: 91.4991 (m³)
